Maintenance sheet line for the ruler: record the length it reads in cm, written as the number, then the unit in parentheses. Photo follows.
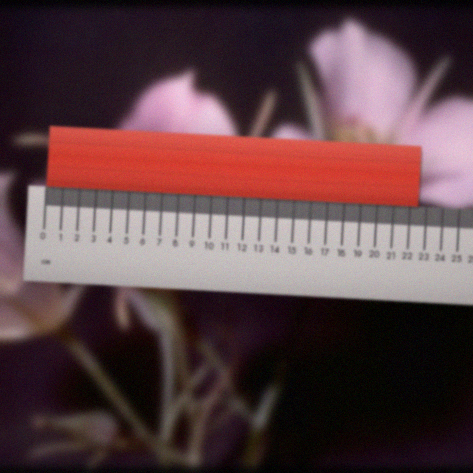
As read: 22.5 (cm)
